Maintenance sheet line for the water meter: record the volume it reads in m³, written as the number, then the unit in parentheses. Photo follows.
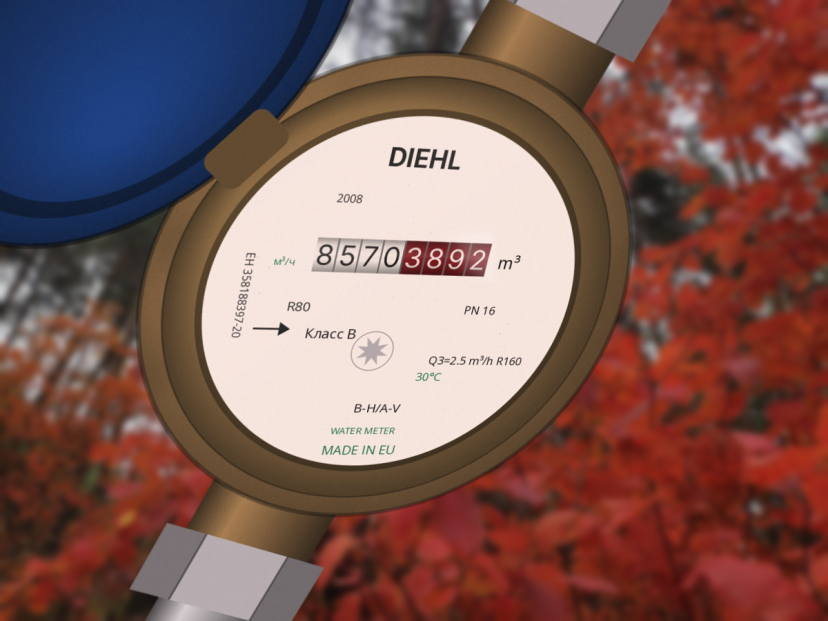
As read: 8570.3892 (m³)
